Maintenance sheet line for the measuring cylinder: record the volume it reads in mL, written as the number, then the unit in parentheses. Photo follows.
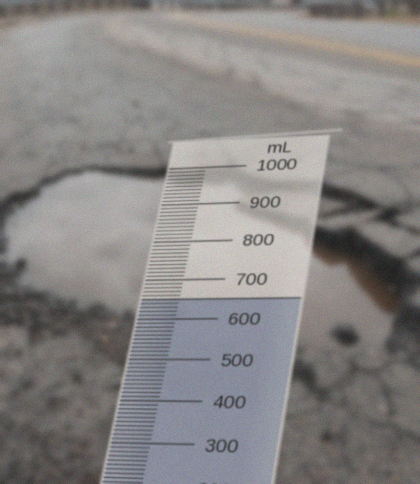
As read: 650 (mL)
